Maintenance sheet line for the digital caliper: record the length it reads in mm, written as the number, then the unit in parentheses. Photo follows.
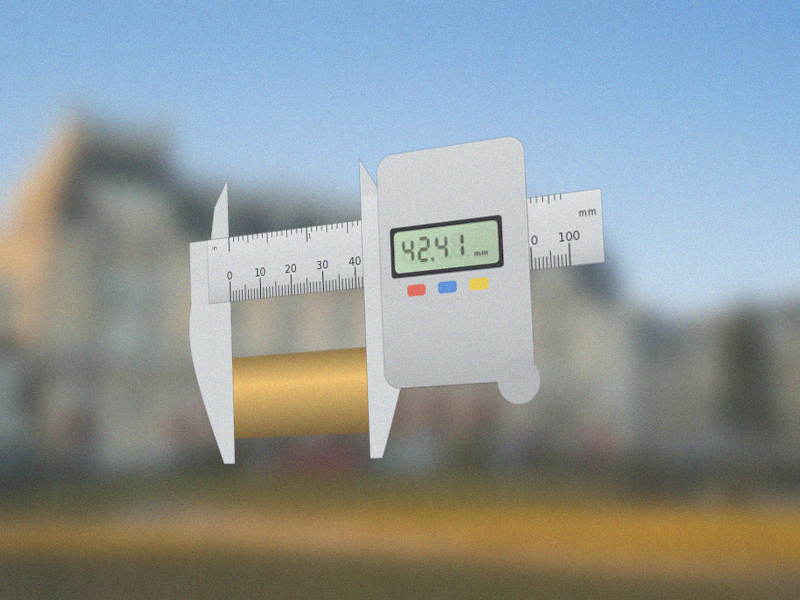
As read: 42.41 (mm)
